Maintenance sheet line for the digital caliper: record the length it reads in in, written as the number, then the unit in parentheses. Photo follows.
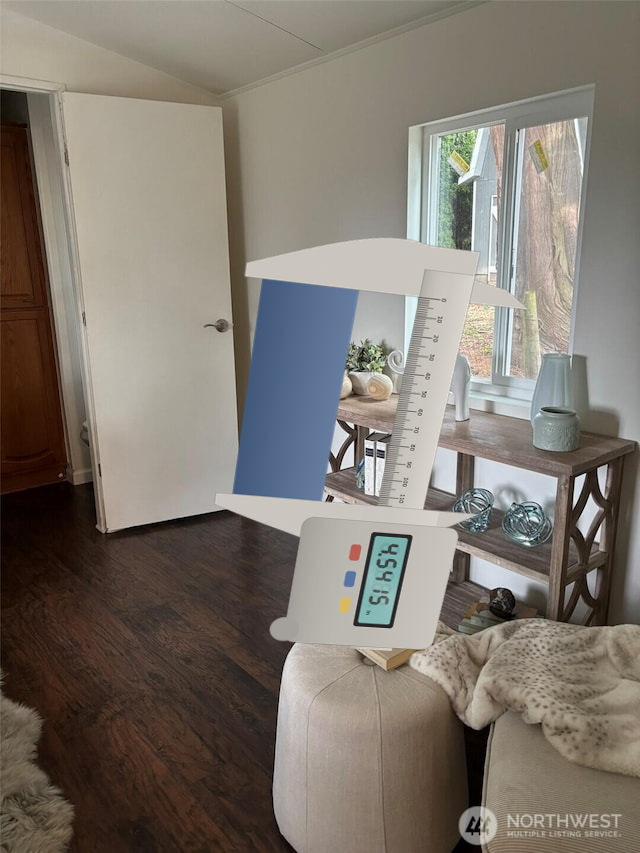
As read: 4.5415 (in)
